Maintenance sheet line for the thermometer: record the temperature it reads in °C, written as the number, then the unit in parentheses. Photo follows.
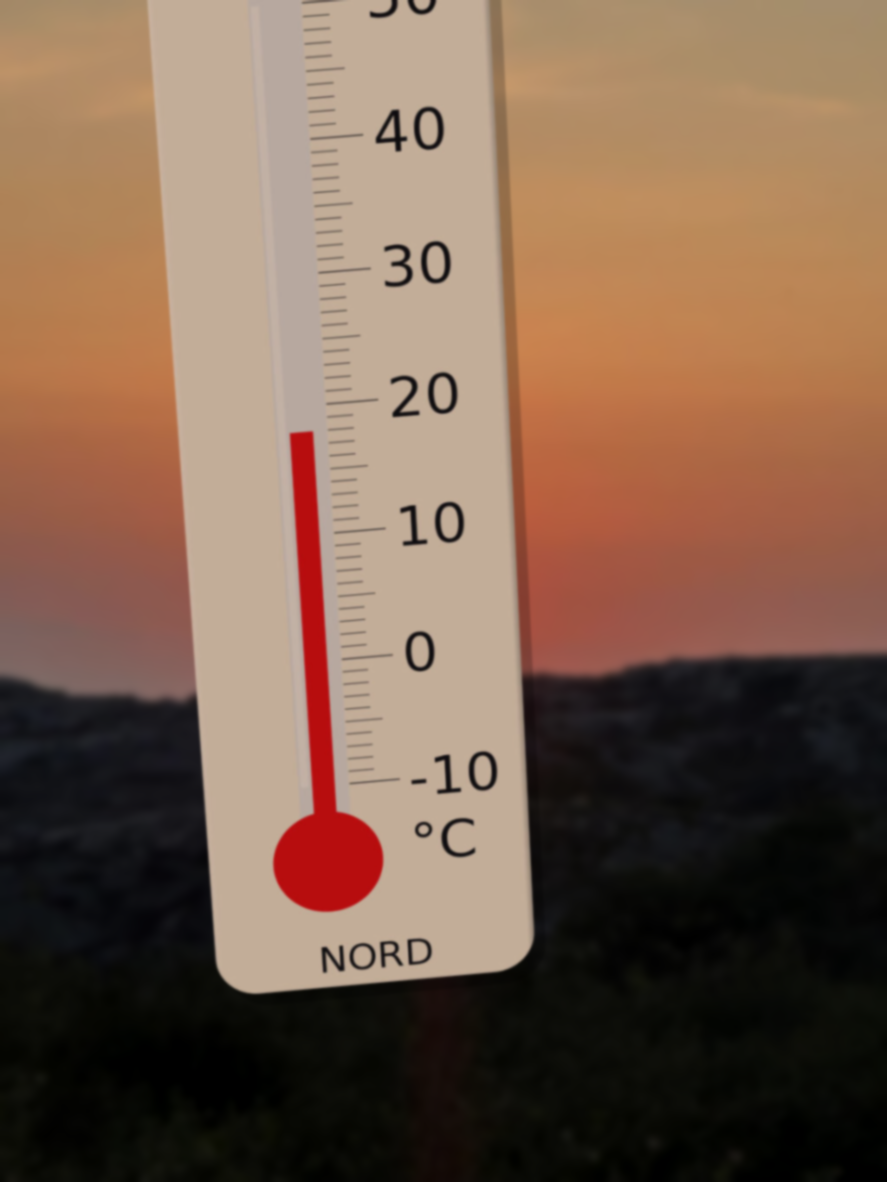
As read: 18 (°C)
